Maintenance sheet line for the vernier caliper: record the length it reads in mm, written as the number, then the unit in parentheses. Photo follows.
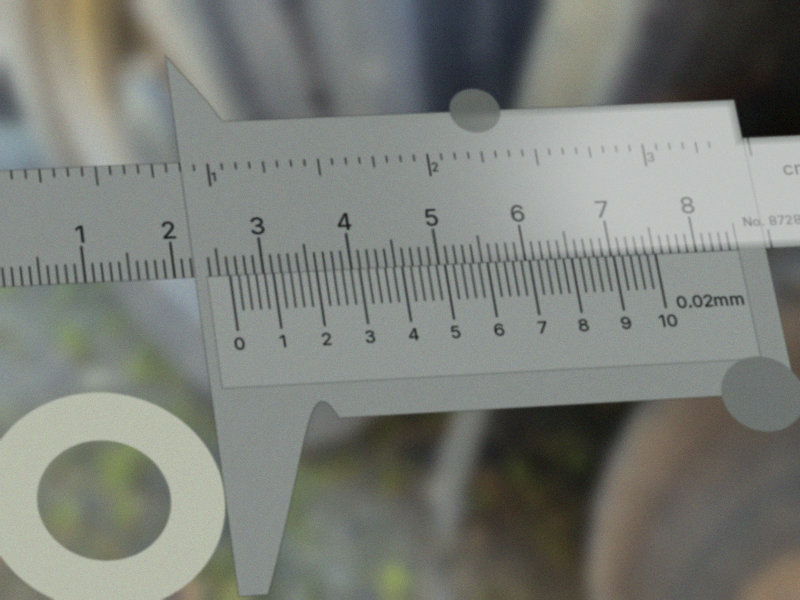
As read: 26.2 (mm)
